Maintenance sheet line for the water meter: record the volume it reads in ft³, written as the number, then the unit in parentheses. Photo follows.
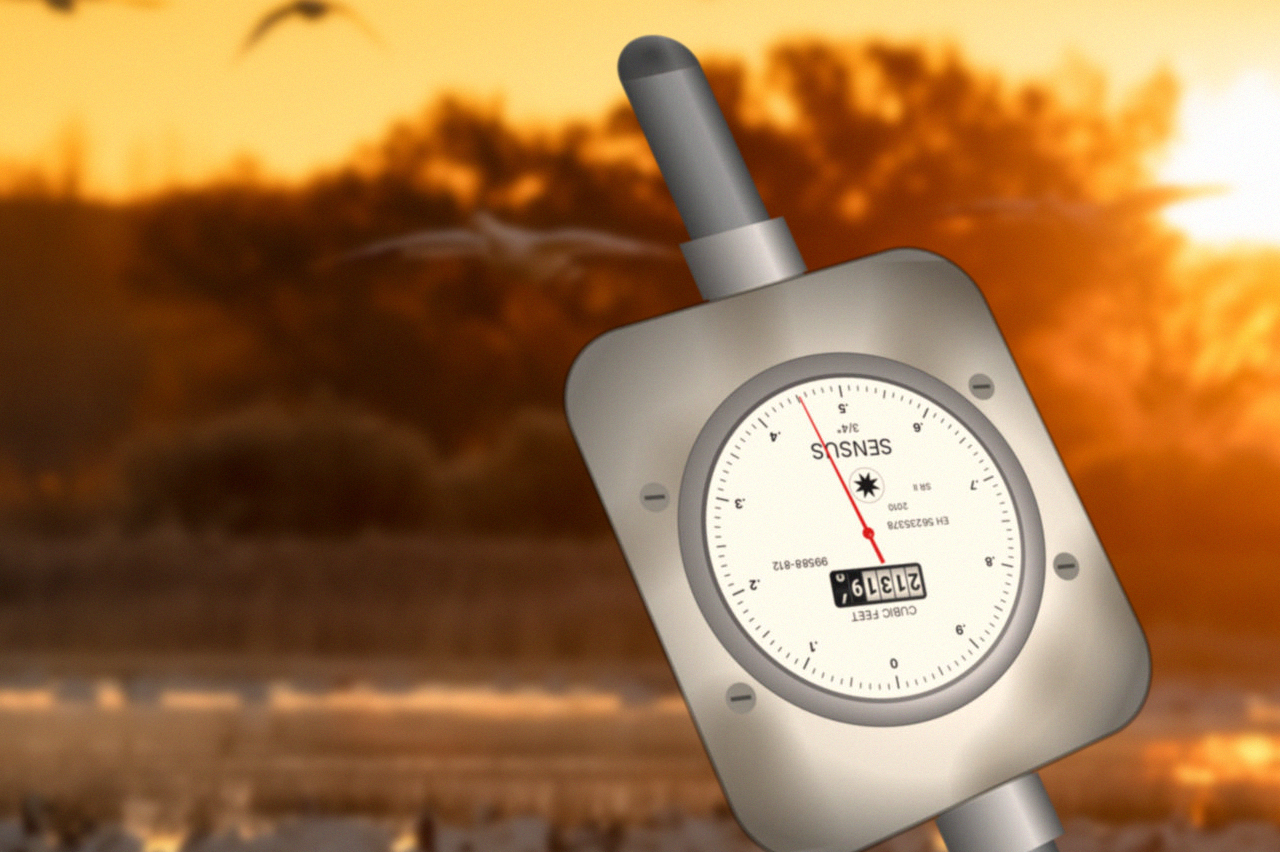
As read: 213197.45 (ft³)
